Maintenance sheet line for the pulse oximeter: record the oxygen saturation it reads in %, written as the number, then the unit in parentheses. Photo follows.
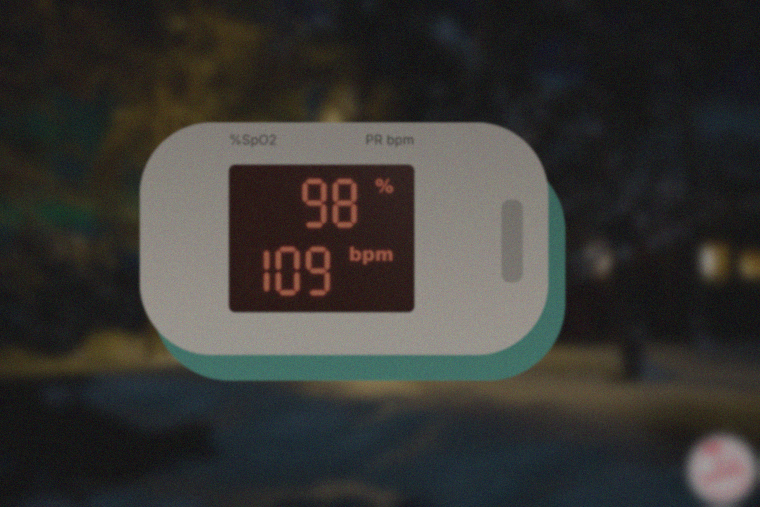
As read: 98 (%)
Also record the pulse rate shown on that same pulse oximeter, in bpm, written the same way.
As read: 109 (bpm)
